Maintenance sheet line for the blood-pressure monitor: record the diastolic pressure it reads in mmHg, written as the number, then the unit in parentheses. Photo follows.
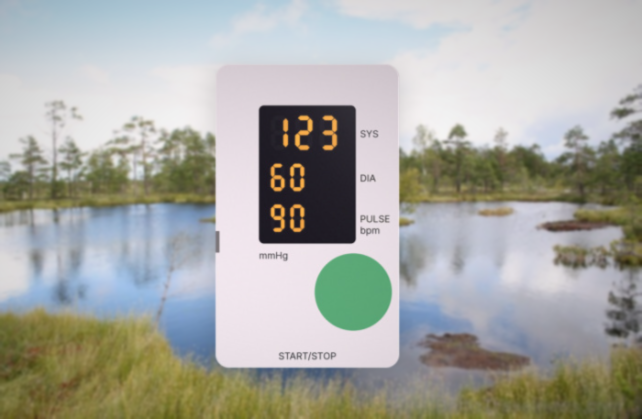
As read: 60 (mmHg)
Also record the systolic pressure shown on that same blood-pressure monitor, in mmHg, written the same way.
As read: 123 (mmHg)
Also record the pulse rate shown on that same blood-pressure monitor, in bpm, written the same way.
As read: 90 (bpm)
